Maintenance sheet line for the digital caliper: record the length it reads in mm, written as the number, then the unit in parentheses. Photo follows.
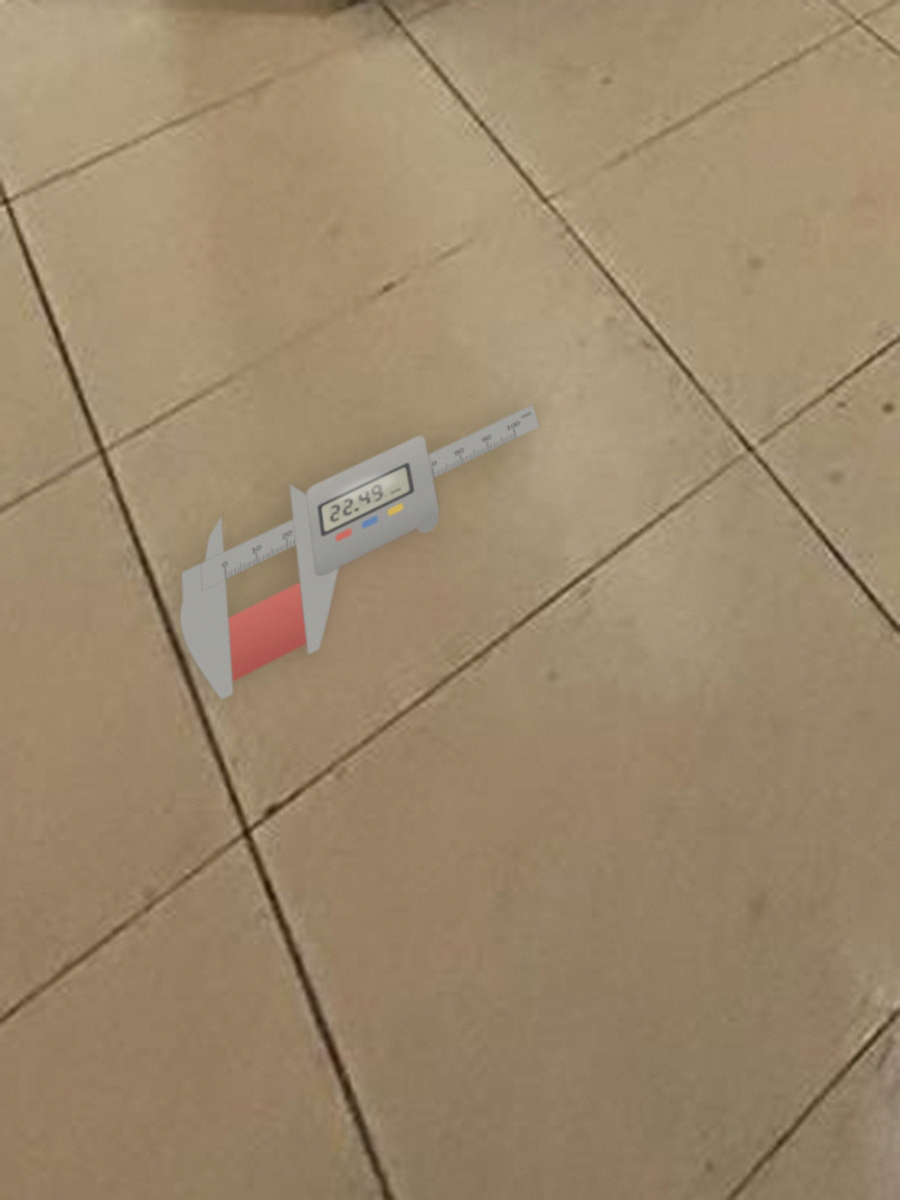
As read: 22.49 (mm)
